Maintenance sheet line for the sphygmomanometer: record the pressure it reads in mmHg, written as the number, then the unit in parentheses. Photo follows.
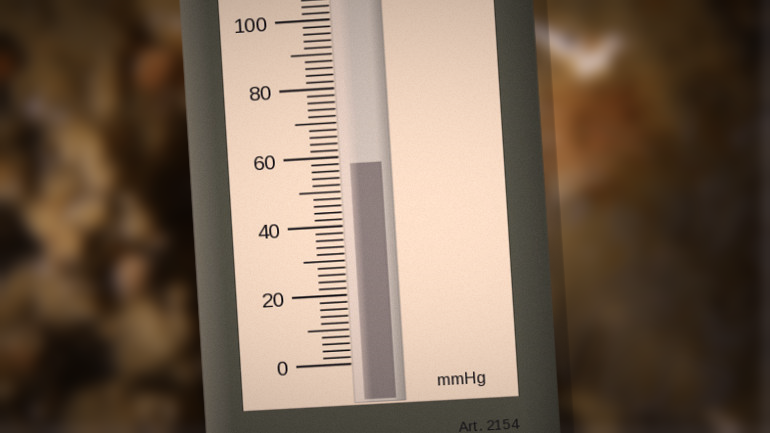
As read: 58 (mmHg)
